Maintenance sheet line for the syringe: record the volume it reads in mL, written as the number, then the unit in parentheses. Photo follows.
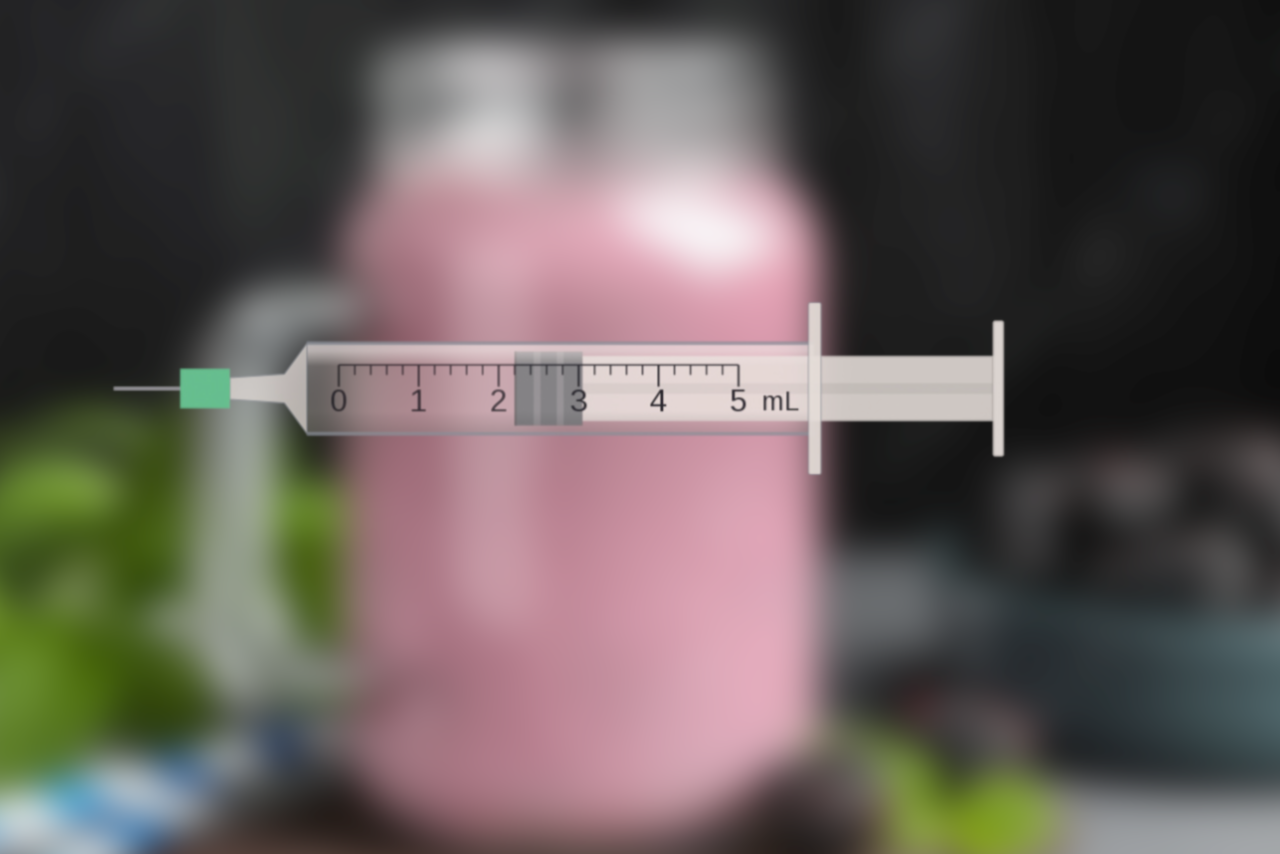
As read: 2.2 (mL)
